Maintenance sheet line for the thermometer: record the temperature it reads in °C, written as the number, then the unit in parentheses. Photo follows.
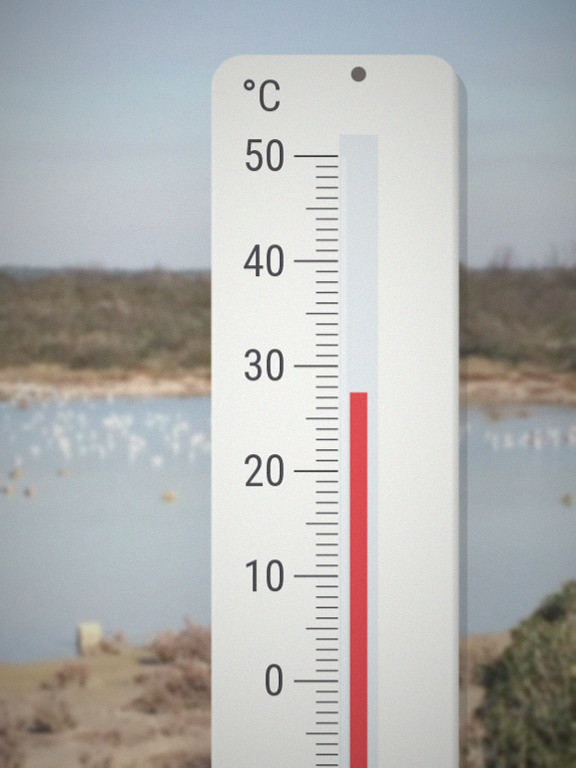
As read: 27.5 (°C)
